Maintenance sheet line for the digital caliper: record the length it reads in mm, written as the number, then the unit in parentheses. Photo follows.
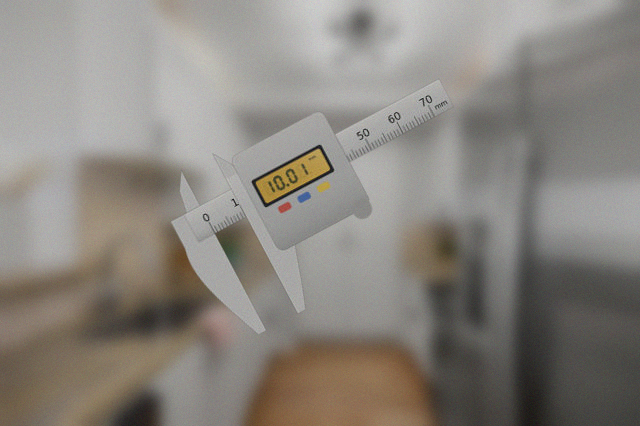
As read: 10.01 (mm)
